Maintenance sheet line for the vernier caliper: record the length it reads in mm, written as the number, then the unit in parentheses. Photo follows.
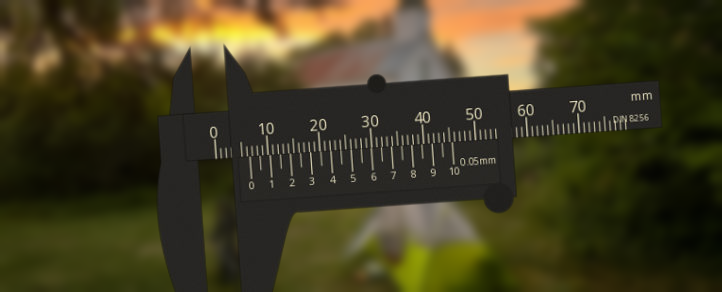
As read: 6.5 (mm)
